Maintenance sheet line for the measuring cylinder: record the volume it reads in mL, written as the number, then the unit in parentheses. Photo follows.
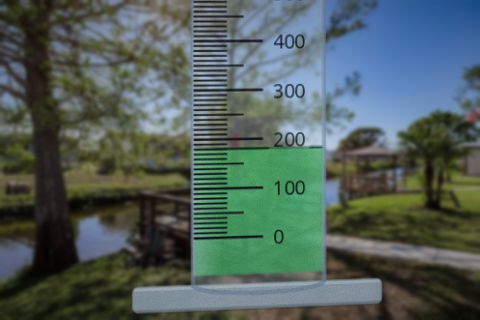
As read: 180 (mL)
